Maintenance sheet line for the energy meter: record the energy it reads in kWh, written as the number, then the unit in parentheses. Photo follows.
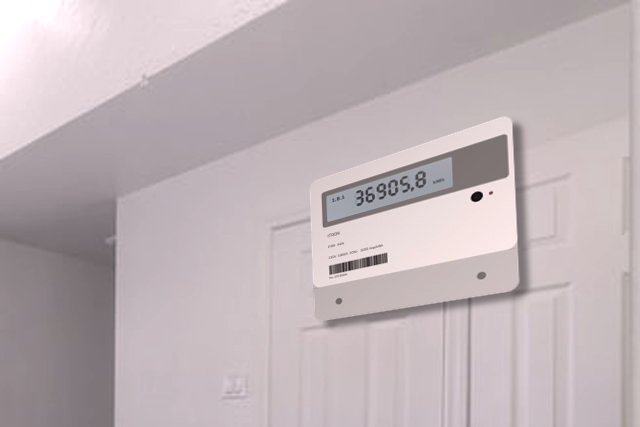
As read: 36905.8 (kWh)
